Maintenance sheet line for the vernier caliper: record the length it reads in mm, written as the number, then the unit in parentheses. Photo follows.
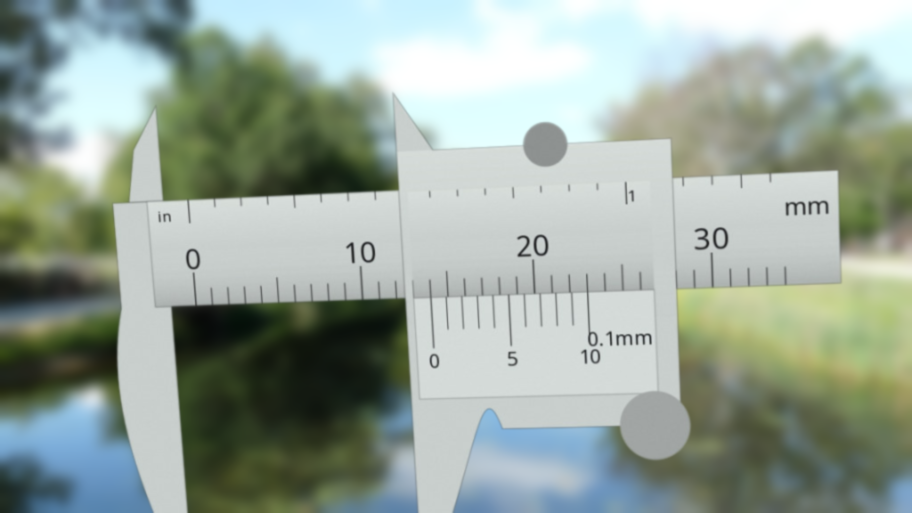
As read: 14.0 (mm)
